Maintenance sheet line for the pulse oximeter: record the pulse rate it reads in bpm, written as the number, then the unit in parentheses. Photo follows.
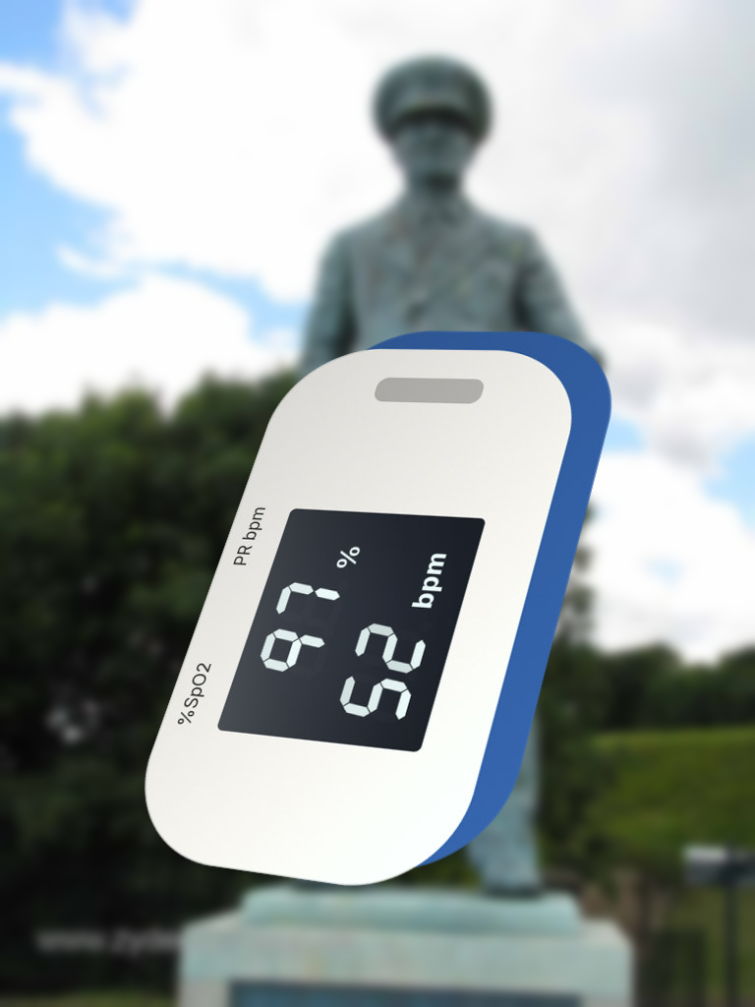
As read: 52 (bpm)
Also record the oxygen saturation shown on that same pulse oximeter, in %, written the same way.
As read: 97 (%)
